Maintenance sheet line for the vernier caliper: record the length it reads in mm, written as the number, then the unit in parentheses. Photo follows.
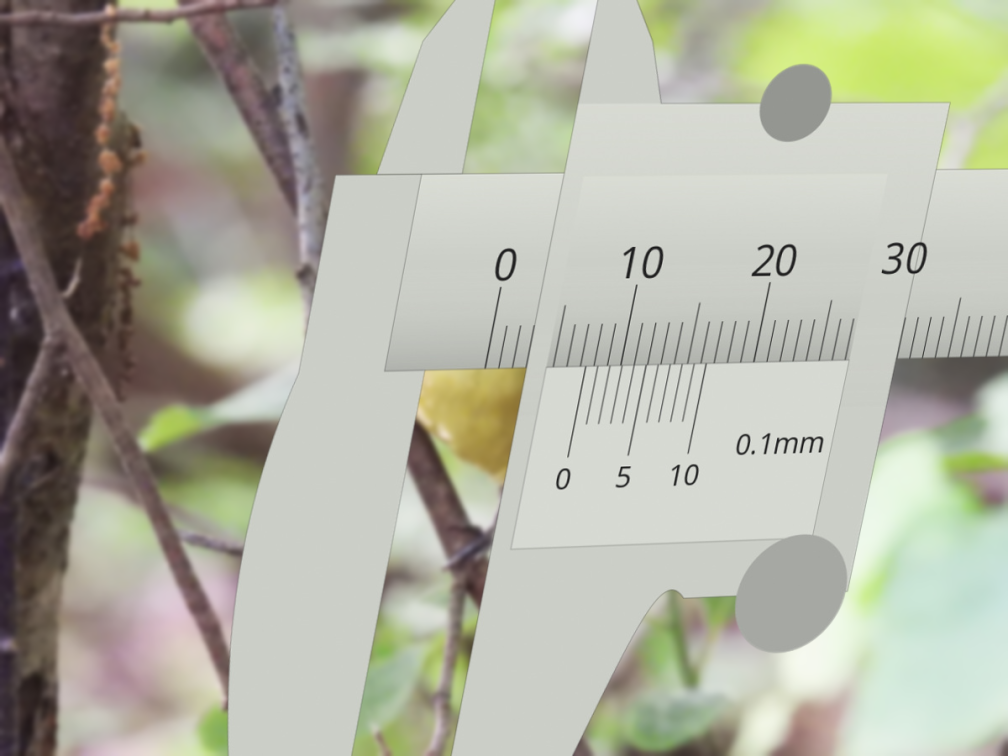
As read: 7.4 (mm)
